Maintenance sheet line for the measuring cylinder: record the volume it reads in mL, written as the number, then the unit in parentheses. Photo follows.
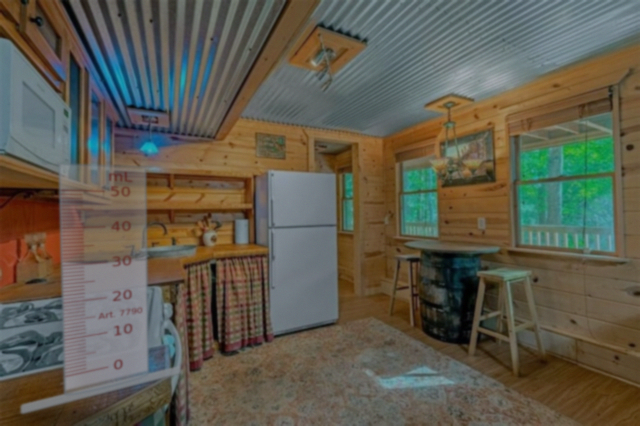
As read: 30 (mL)
